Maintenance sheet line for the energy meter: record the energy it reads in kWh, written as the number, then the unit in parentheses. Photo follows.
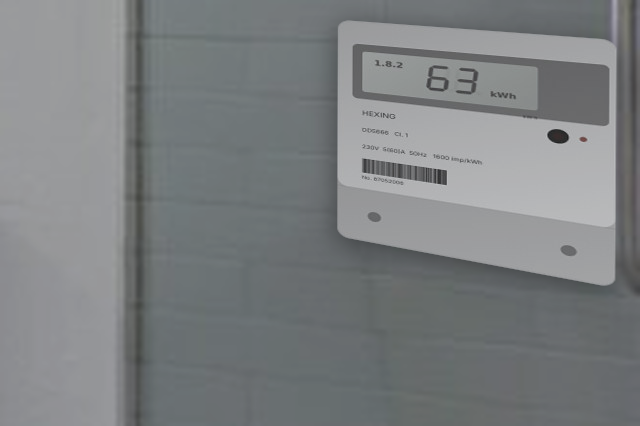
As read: 63 (kWh)
